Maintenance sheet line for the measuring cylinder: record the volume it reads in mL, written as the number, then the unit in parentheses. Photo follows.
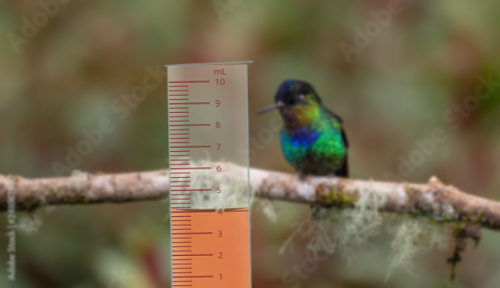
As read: 4 (mL)
